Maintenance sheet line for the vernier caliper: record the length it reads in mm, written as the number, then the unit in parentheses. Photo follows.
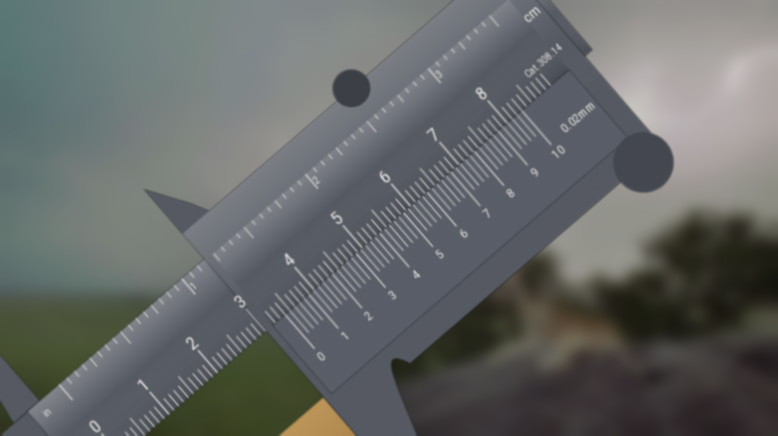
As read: 34.0 (mm)
